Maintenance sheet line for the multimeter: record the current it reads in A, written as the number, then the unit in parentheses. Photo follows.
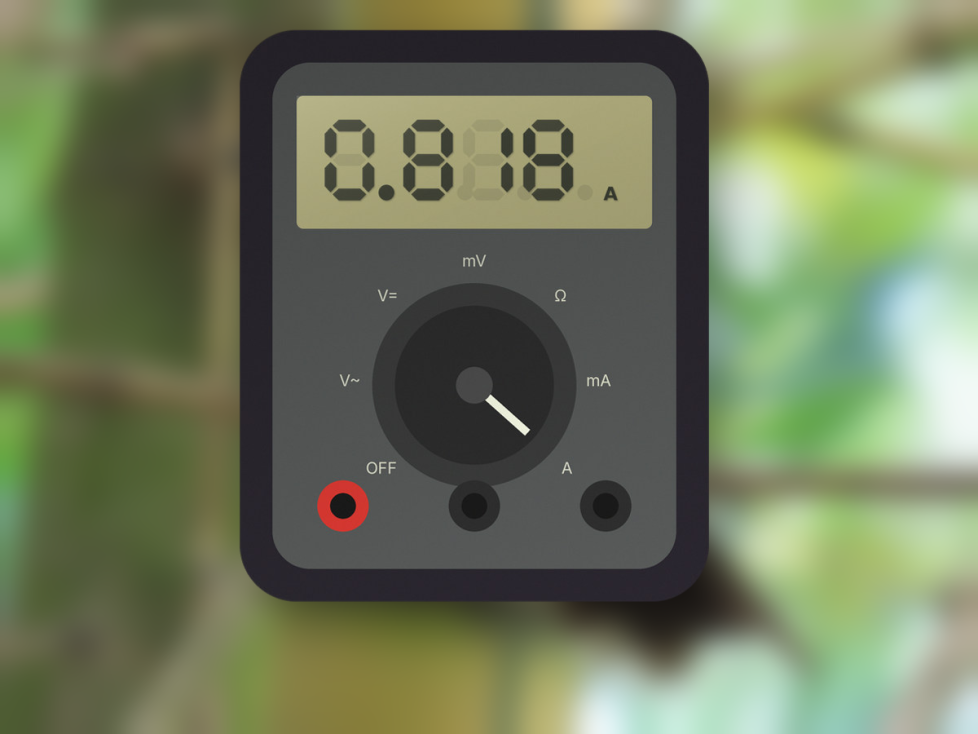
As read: 0.818 (A)
